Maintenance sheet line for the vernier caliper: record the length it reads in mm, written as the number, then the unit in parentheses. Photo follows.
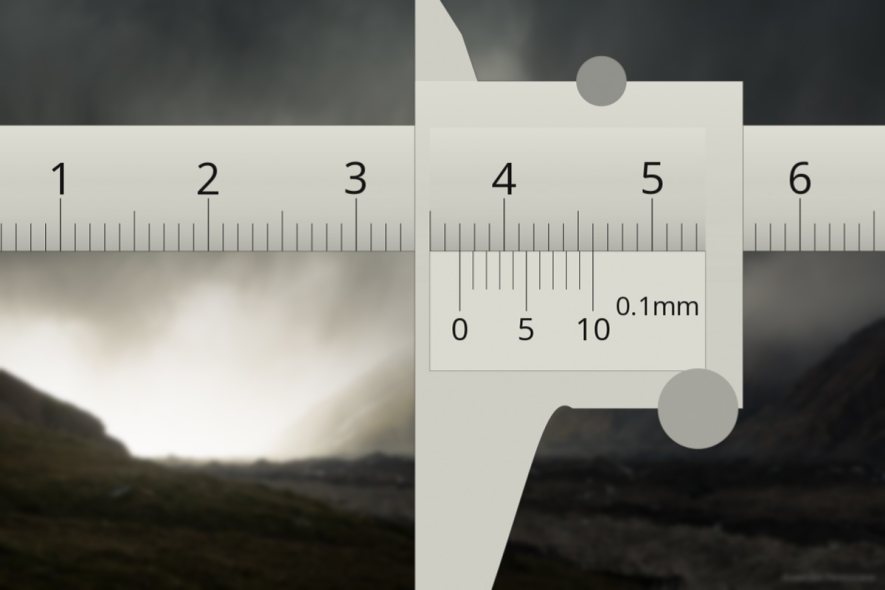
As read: 37.0 (mm)
